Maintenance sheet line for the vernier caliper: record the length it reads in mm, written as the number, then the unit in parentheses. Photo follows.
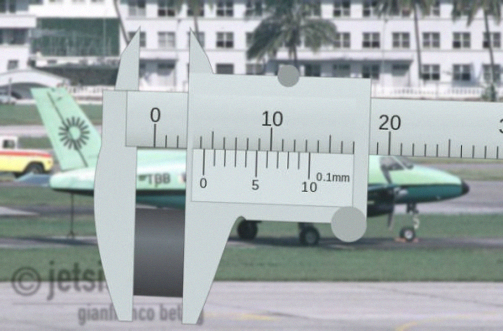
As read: 4.3 (mm)
